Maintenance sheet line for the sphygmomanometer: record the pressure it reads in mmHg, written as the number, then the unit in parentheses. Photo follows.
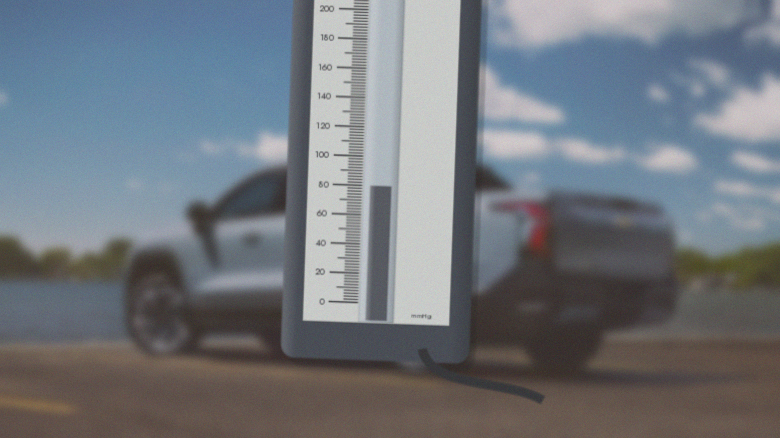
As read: 80 (mmHg)
